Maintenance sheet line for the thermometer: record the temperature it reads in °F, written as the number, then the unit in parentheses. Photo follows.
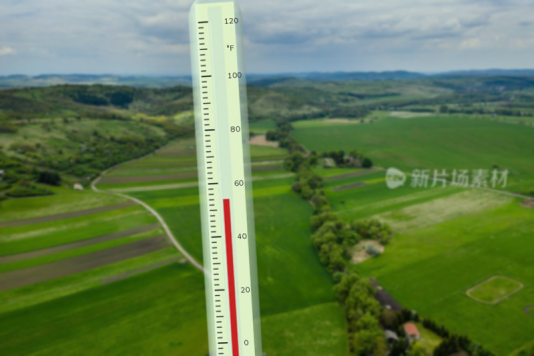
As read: 54 (°F)
